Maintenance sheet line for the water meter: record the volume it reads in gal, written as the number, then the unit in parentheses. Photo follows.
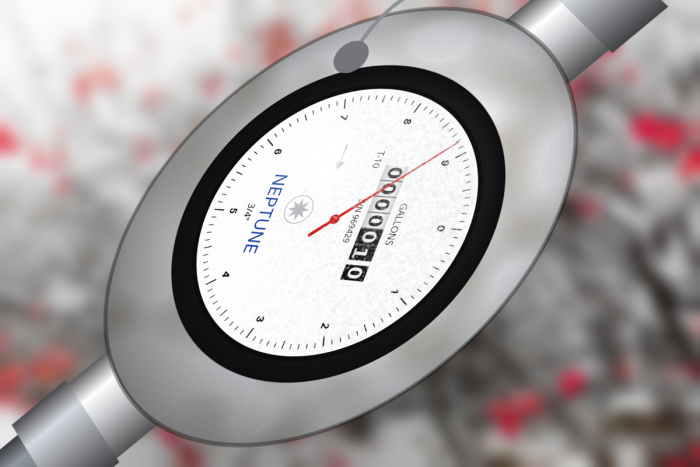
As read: 8.8 (gal)
